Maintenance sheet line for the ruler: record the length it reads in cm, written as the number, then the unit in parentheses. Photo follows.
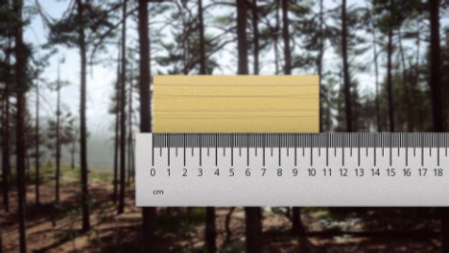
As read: 10.5 (cm)
